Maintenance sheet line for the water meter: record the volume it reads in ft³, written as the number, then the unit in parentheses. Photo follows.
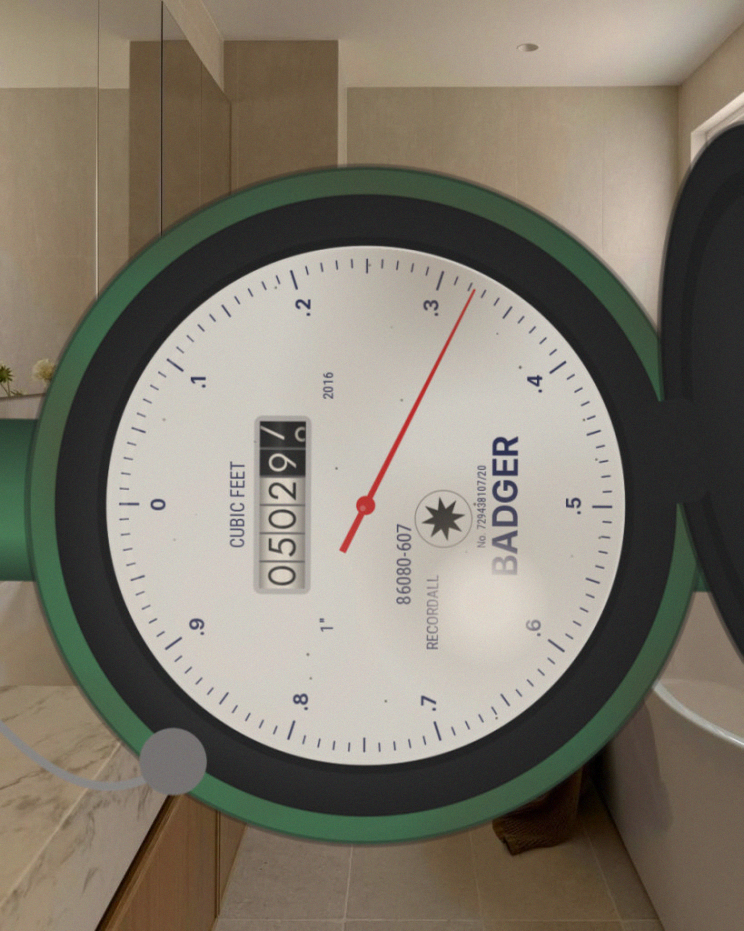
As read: 50297.32 (ft³)
